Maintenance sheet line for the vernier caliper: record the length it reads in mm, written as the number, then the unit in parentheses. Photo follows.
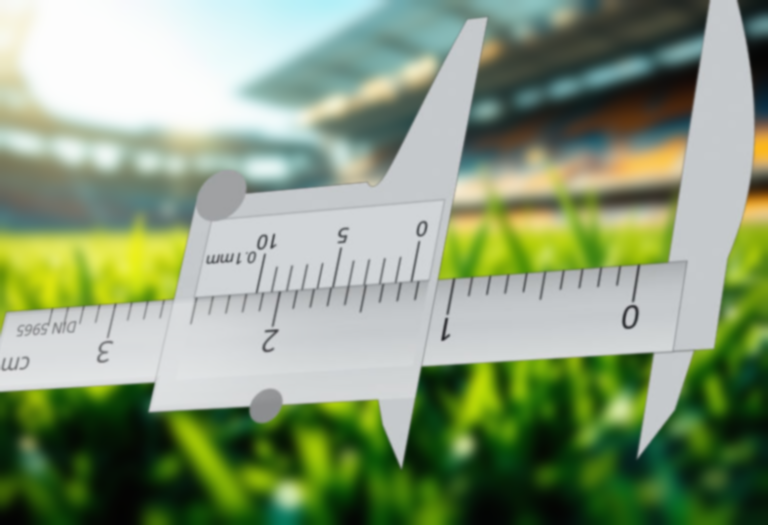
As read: 12.4 (mm)
